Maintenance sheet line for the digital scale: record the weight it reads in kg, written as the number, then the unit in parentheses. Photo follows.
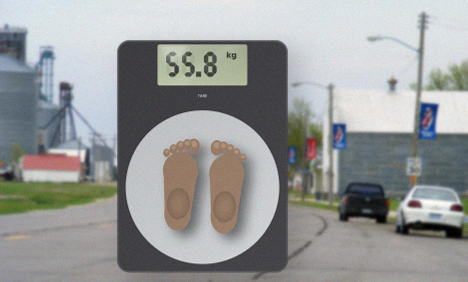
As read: 55.8 (kg)
